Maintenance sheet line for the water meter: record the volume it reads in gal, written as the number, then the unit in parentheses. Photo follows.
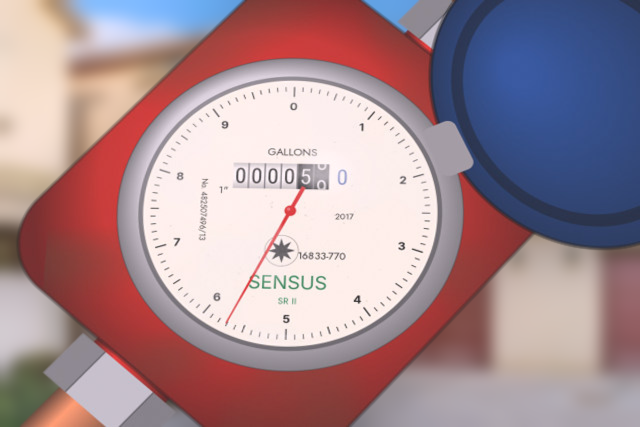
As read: 585.7 (gal)
